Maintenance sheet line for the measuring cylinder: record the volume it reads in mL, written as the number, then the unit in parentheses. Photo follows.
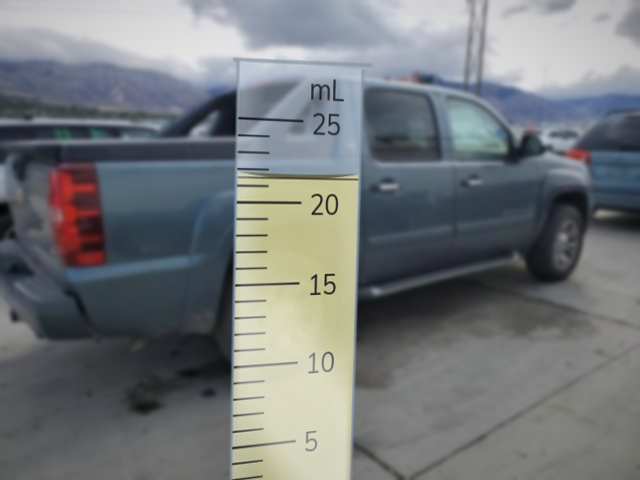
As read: 21.5 (mL)
